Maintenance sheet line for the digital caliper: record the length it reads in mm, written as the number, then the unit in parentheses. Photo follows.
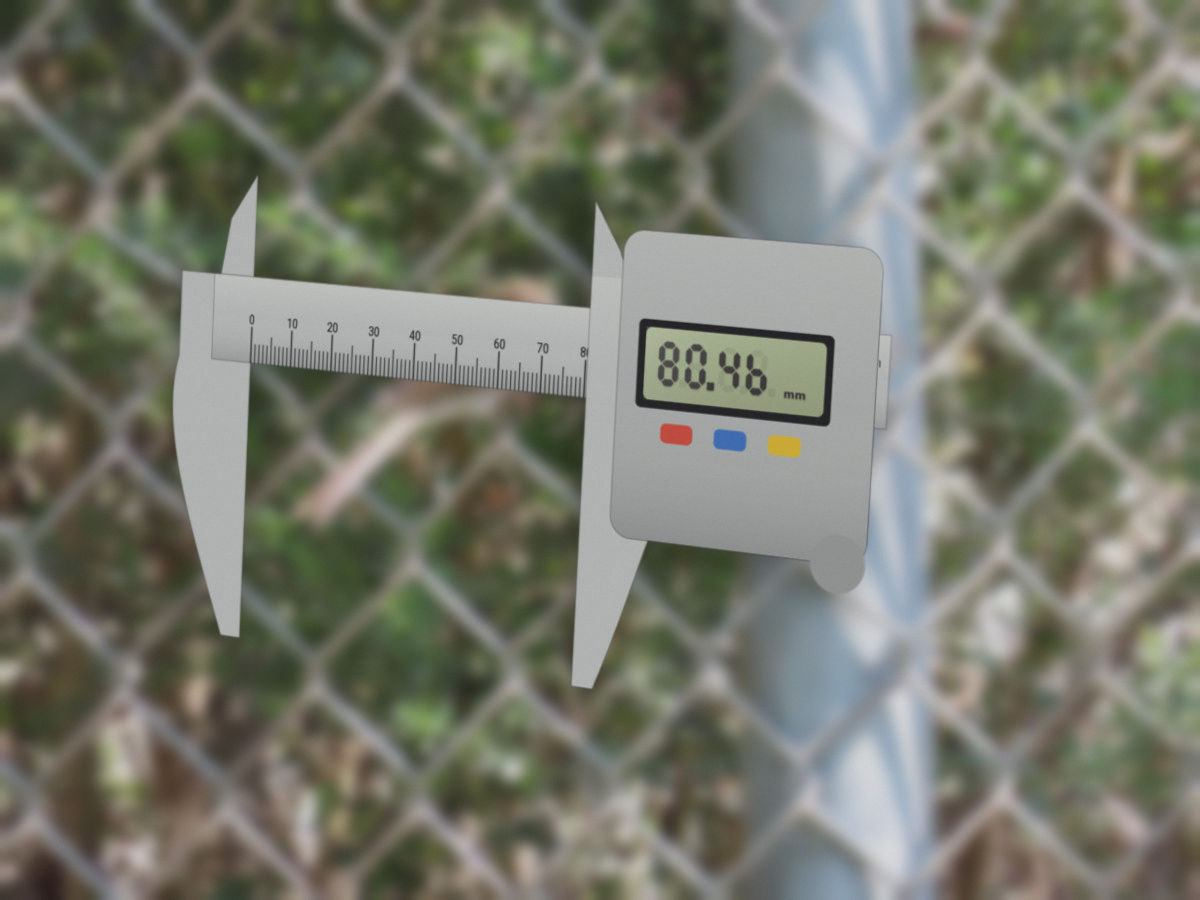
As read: 80.46 (mm)
